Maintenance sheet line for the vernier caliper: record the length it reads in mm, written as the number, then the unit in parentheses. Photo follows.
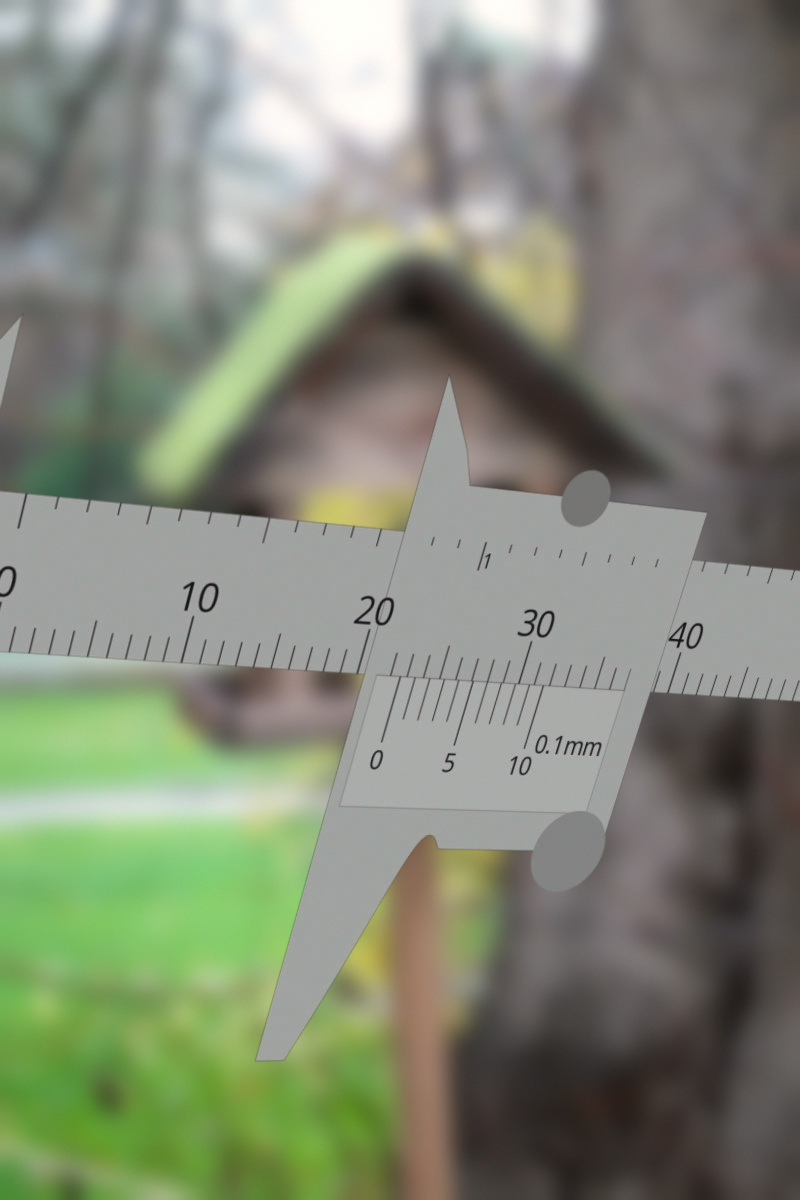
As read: 22.6 (mm)
